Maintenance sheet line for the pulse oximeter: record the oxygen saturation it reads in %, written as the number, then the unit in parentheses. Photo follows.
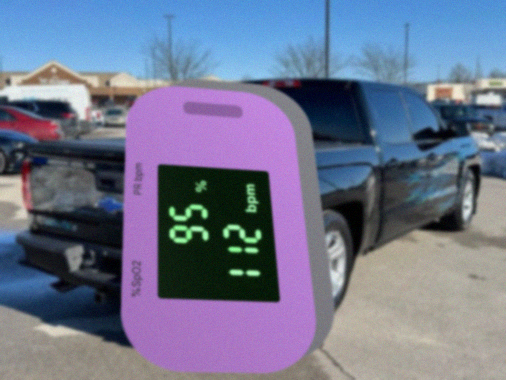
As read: 95 (%)
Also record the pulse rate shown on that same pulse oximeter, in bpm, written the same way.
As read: 112 (bpm)
